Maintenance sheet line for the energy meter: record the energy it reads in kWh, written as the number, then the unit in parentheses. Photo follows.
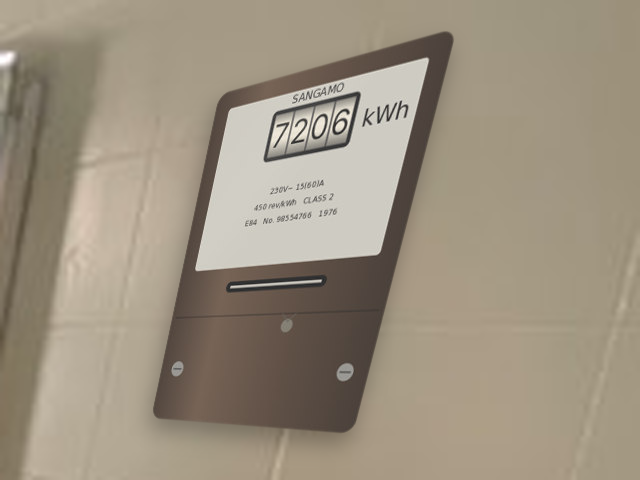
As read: 7206 (kWh)
